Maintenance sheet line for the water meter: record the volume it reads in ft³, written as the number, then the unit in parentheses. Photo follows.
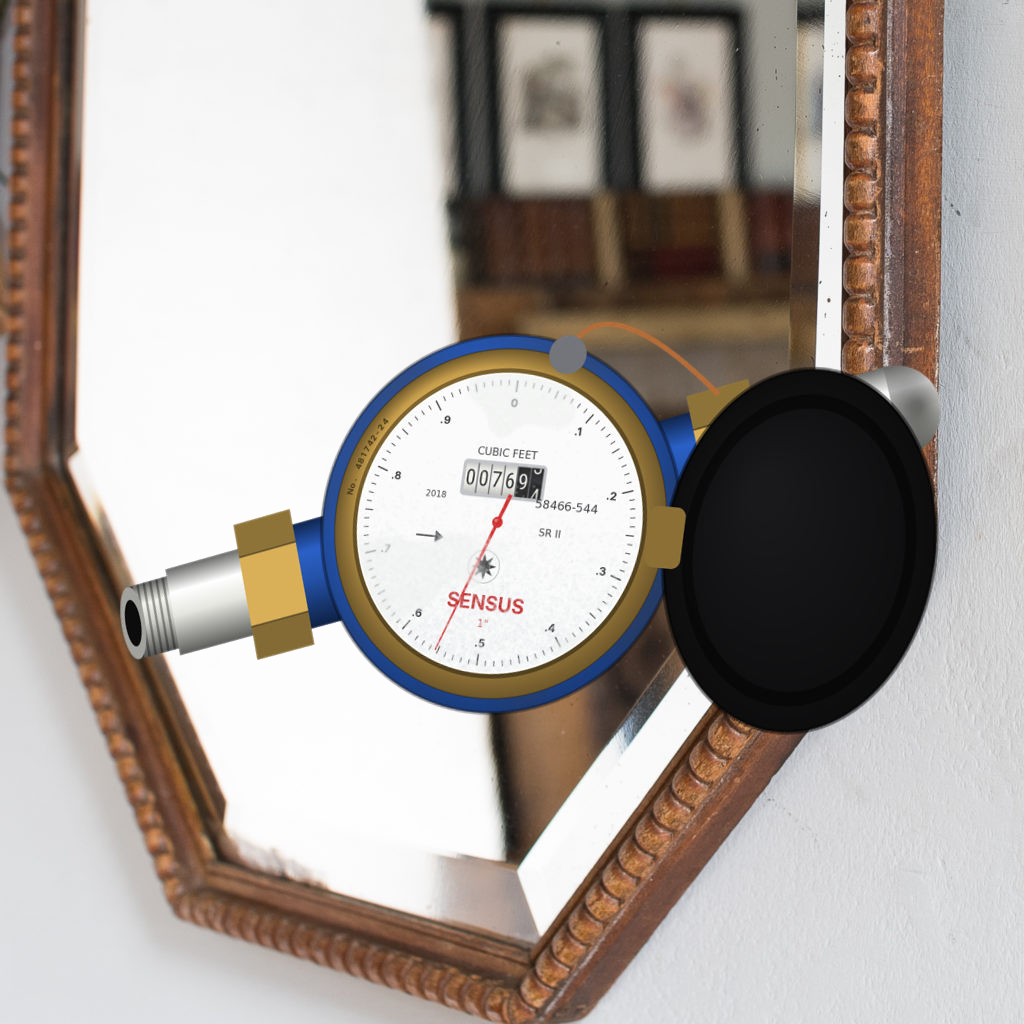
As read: 7693.55 (ft³)
